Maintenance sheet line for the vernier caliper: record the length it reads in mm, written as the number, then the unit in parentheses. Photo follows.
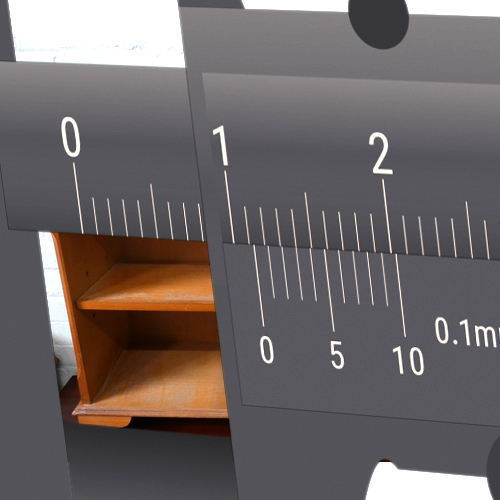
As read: 11.3 (mm)
